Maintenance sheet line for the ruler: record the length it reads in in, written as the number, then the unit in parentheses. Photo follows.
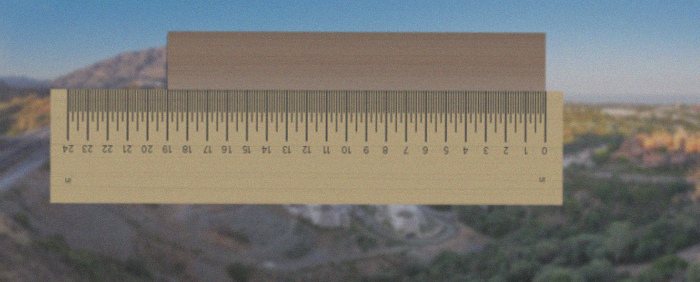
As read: 19 (in)
